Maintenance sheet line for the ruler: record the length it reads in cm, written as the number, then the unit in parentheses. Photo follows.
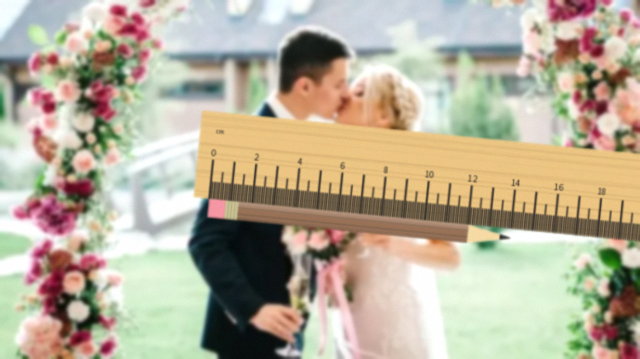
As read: 14 (cm)
